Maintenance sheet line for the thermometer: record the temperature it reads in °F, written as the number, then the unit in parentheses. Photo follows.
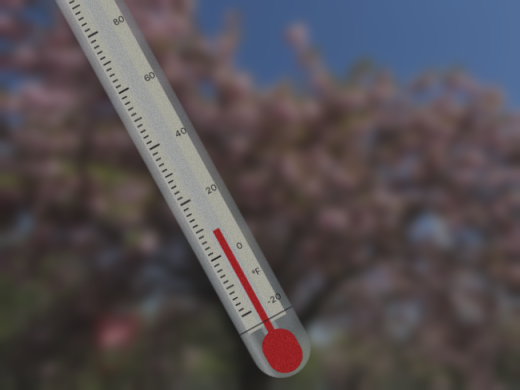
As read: 8 (°F)
